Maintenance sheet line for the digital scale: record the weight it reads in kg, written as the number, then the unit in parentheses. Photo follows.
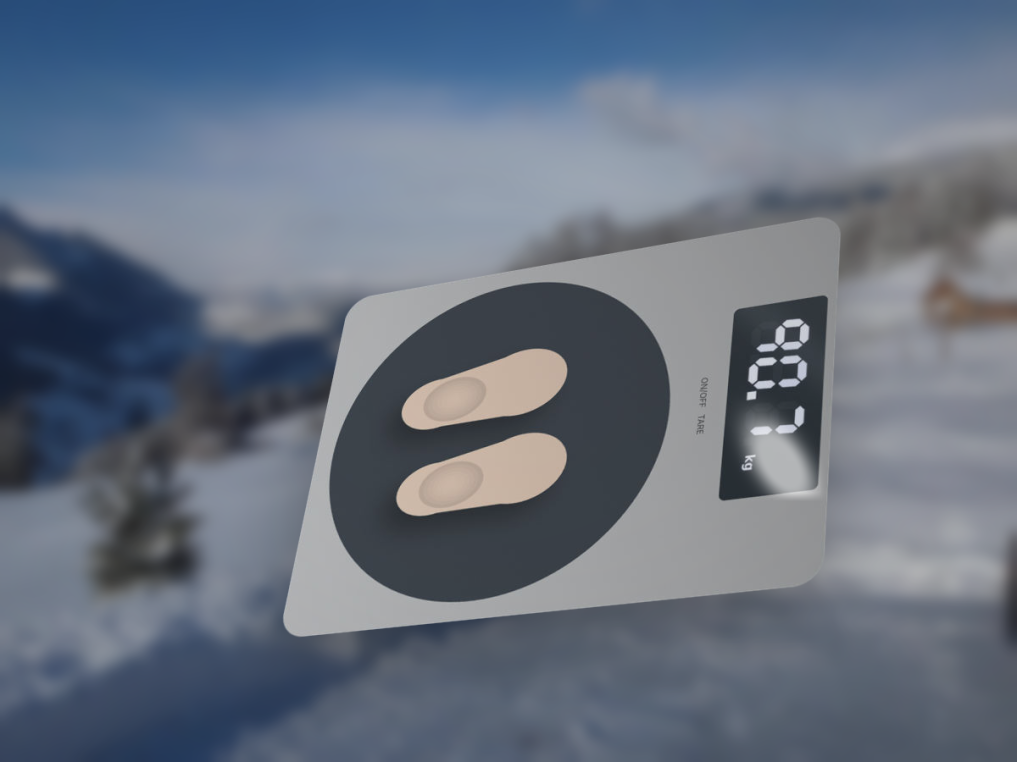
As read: 90.7 (kg)
